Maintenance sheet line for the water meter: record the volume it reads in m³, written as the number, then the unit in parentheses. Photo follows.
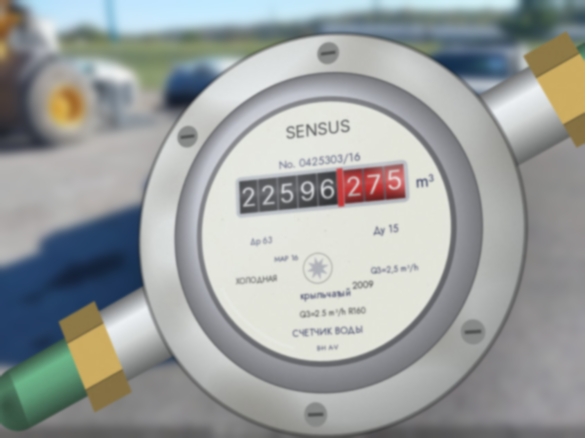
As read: 22596.275 (m³)
